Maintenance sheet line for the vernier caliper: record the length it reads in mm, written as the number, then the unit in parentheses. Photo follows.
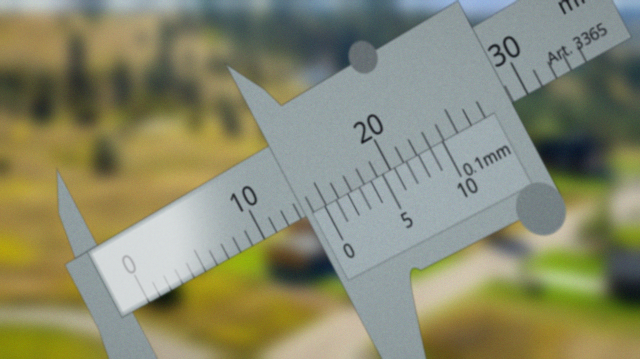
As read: 14.9 (mm)
